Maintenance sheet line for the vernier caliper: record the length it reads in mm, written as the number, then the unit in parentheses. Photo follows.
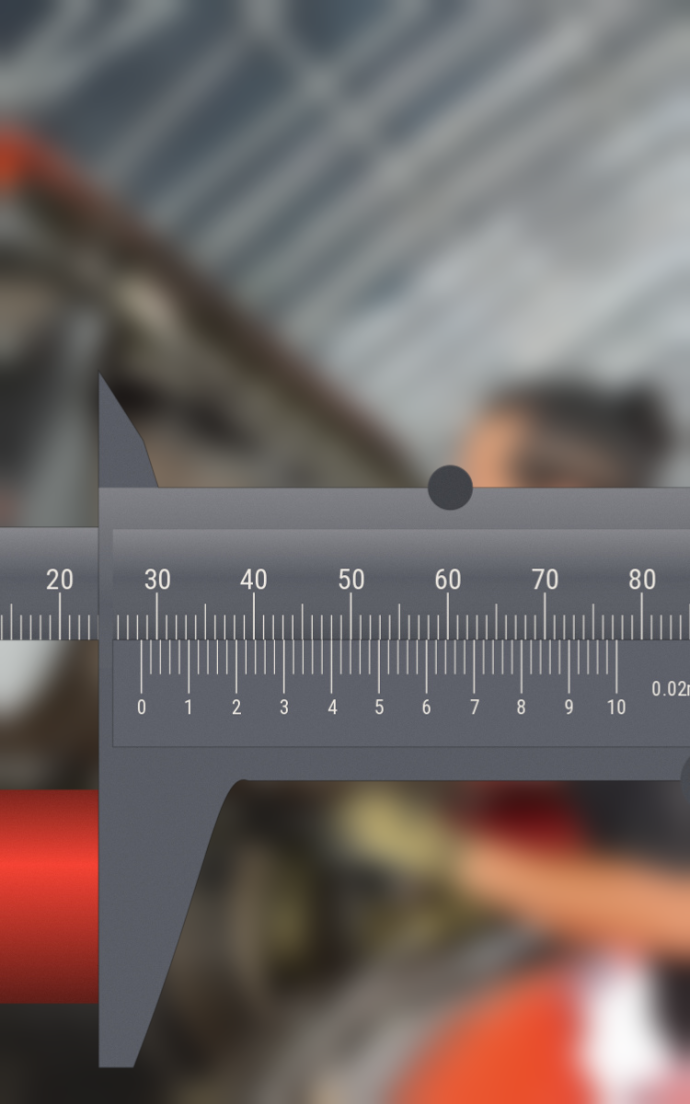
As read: 28.4 (mm)
